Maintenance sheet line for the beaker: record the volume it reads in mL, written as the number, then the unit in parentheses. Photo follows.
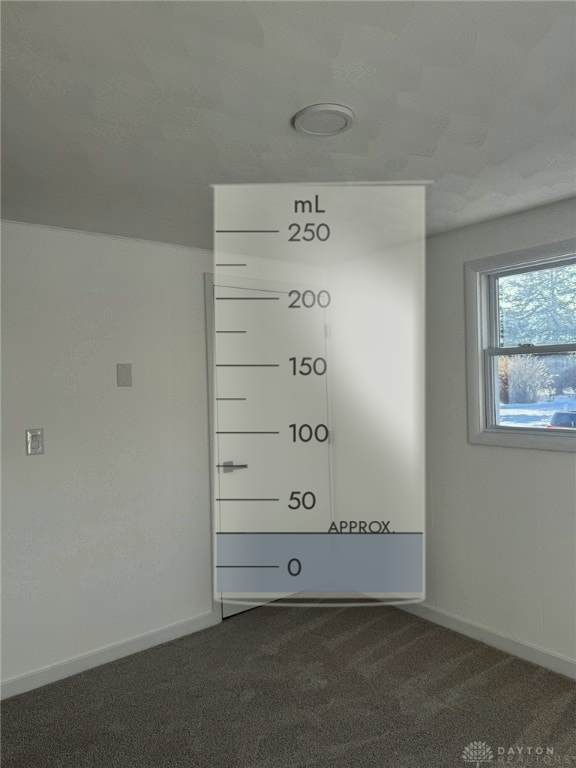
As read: 25 (mL)
